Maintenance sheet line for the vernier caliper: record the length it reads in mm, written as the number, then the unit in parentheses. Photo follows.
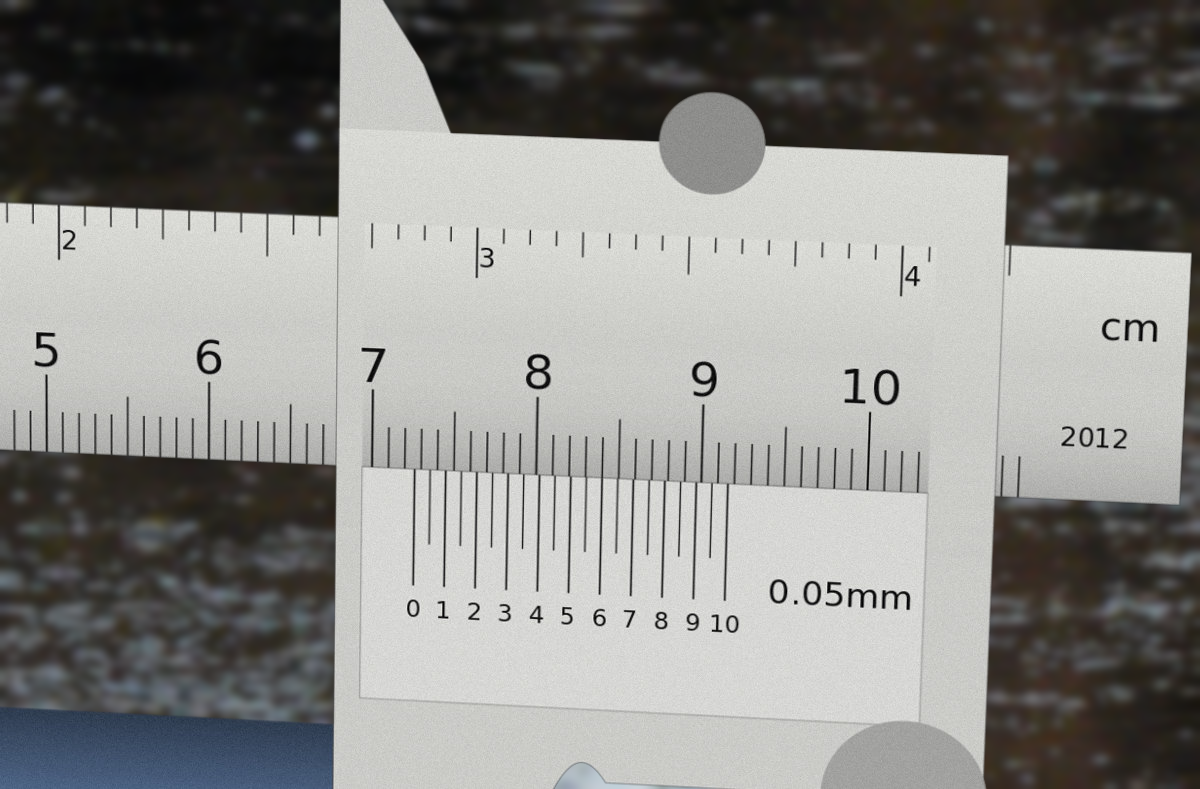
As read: 72.6 (mm)
